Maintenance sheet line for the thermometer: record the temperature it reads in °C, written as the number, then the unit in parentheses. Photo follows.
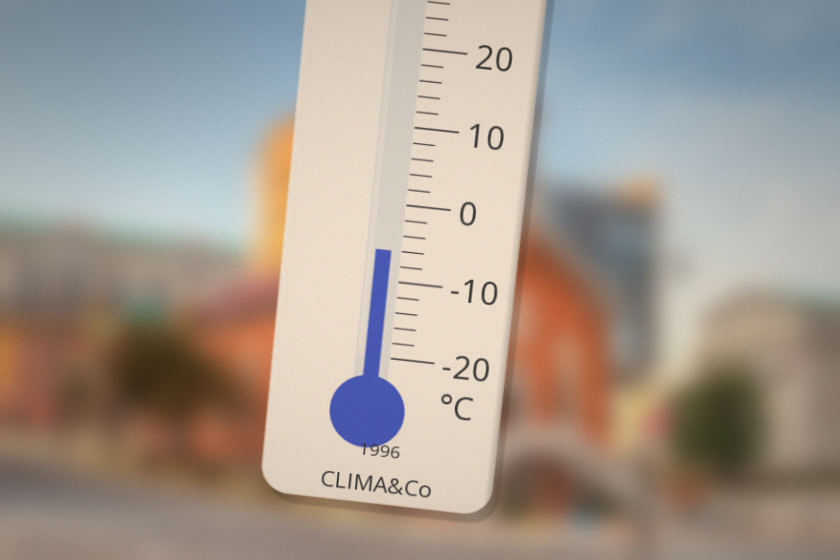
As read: -6 (°C)
